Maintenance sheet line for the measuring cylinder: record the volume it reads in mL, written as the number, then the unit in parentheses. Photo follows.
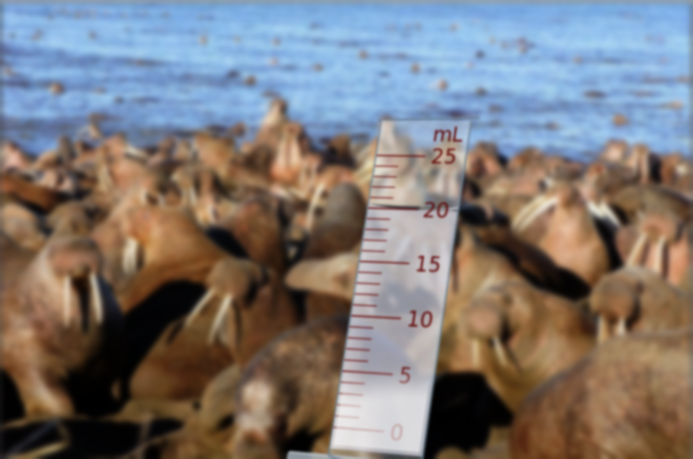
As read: 20 (mL)
